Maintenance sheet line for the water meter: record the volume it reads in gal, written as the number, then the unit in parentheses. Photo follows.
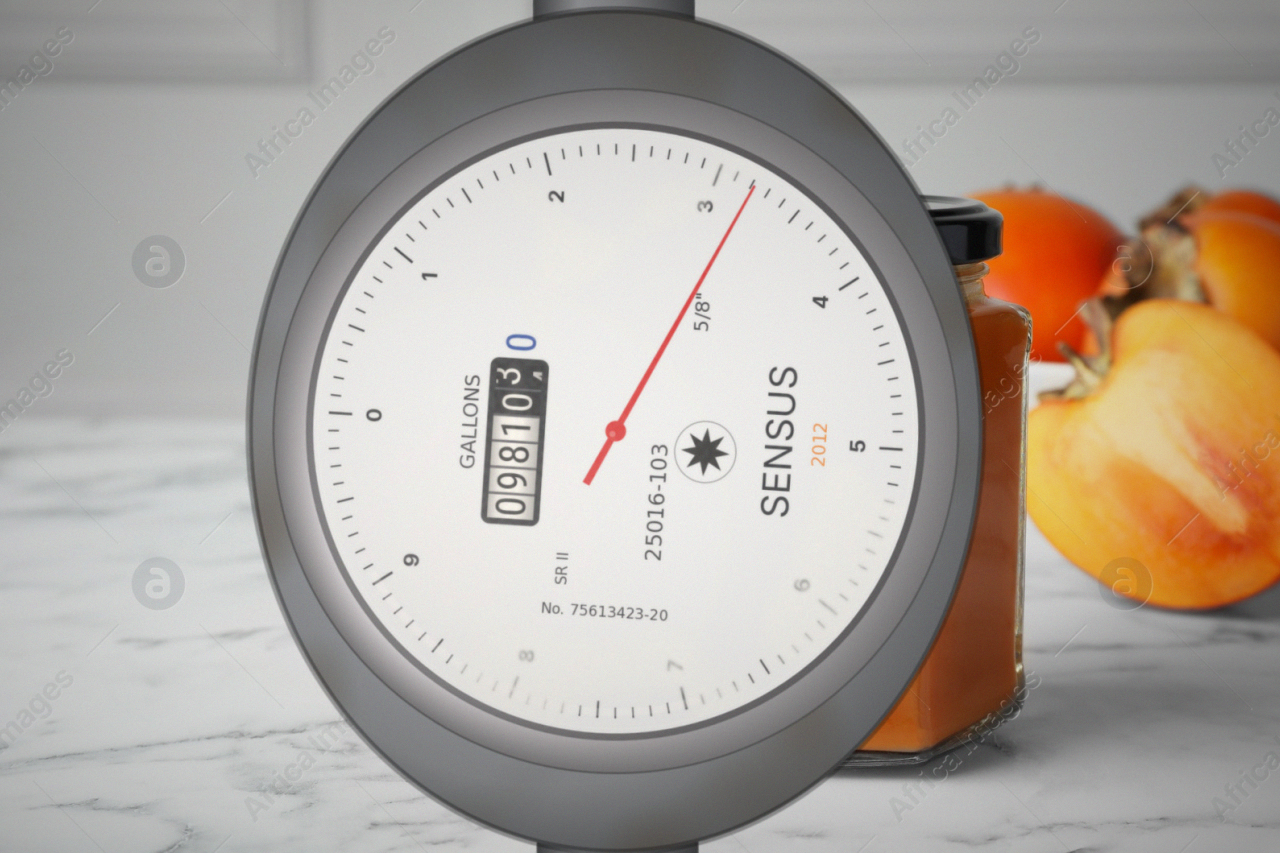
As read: 981033.2 (gal)
